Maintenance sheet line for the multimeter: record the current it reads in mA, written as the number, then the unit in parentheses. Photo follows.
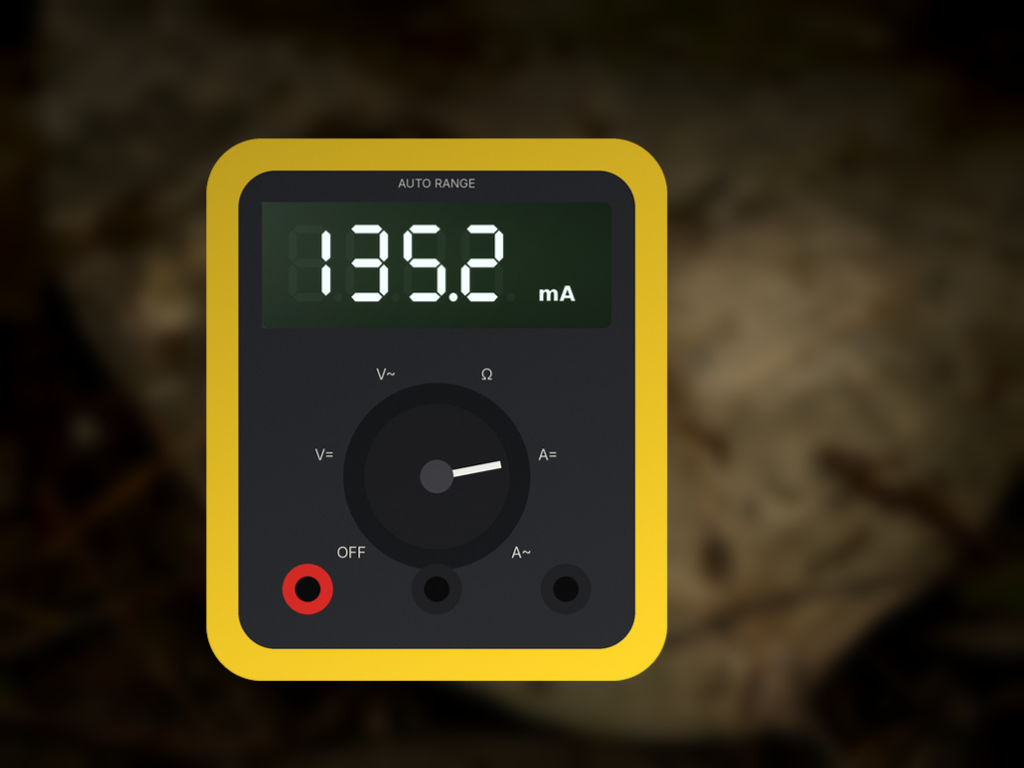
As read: 135.2 (mA)
